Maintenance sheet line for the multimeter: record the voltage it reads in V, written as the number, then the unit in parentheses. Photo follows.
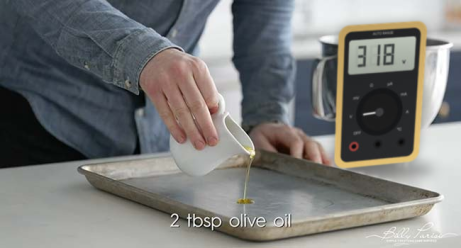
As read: 318 (V)
